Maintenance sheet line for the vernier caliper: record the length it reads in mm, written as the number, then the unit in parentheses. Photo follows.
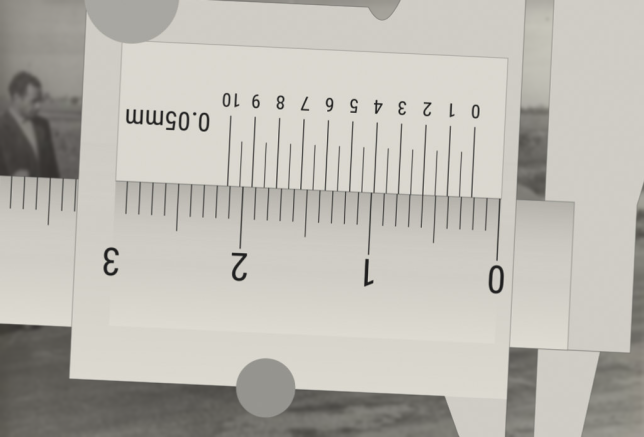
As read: 2.2 (mm)
